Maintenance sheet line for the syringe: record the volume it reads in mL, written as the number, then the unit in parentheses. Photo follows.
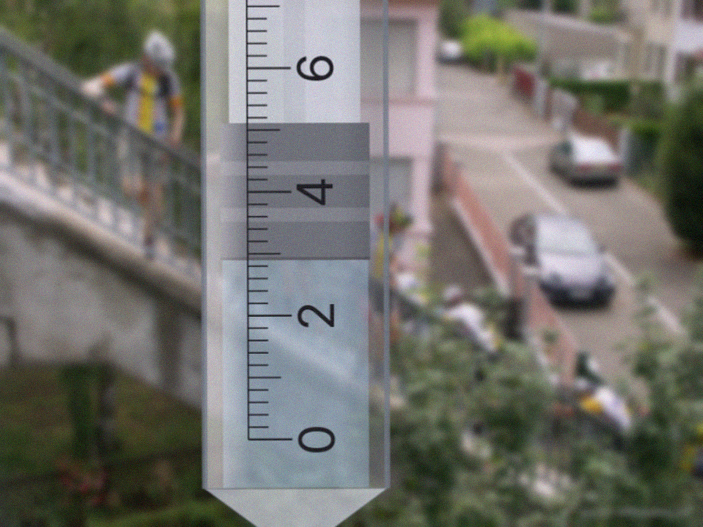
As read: 2.9 (mL)
